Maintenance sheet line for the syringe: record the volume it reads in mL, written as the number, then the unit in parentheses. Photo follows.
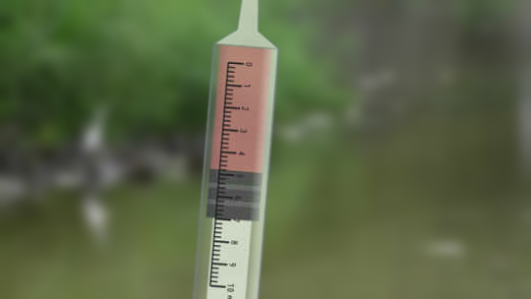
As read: 4.8 (mL)
